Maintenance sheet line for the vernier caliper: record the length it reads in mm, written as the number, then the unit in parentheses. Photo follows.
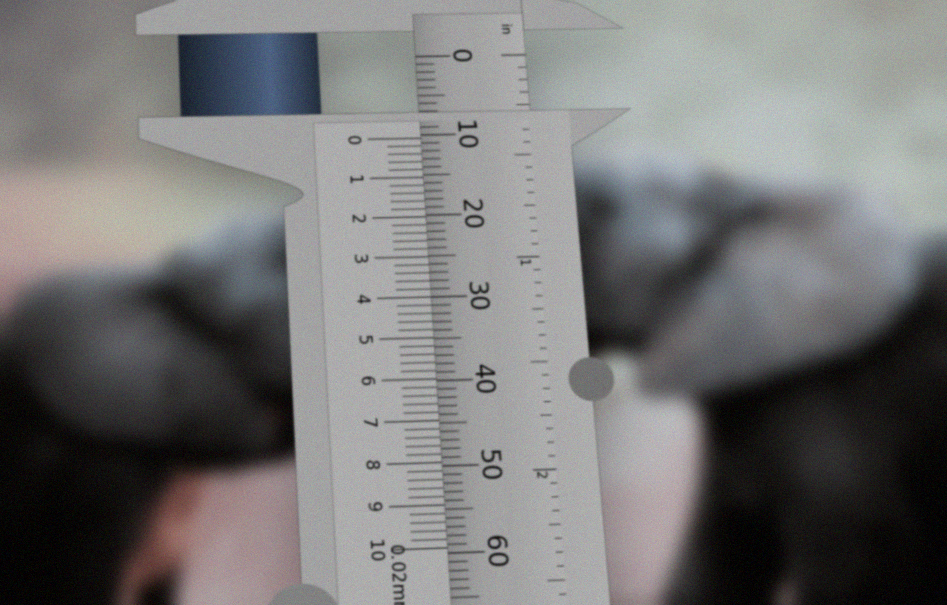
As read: 10.4 (mm)
